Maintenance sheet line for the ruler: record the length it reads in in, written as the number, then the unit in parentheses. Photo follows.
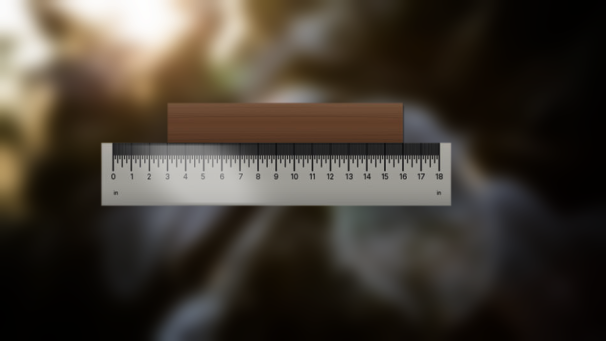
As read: 13 (in)
